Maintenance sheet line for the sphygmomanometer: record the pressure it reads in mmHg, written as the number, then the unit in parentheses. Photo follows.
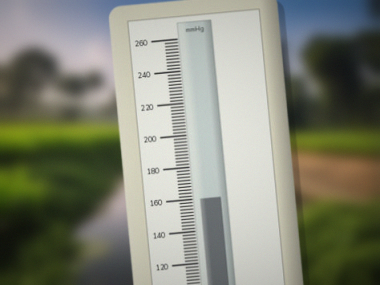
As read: 160 (mmHg)
